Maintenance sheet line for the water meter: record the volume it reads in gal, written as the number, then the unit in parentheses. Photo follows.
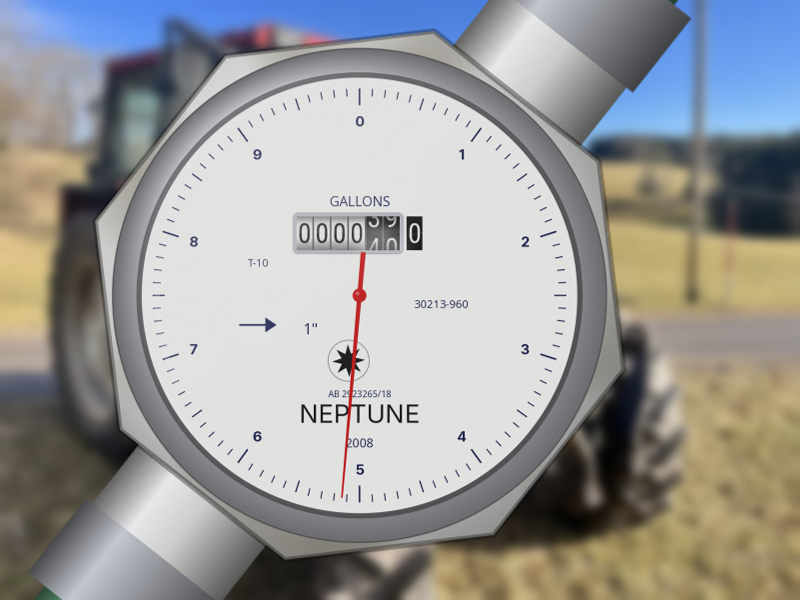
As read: 395.1 (gal)
